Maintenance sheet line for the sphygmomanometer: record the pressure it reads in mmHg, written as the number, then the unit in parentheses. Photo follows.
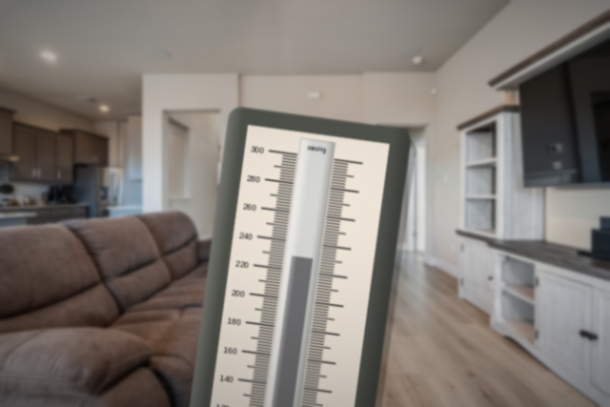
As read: 230 (mmHg)
